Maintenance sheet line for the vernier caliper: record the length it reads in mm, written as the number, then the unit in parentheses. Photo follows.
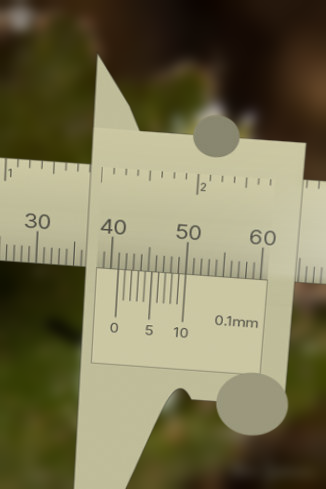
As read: 41.0 (mm)
